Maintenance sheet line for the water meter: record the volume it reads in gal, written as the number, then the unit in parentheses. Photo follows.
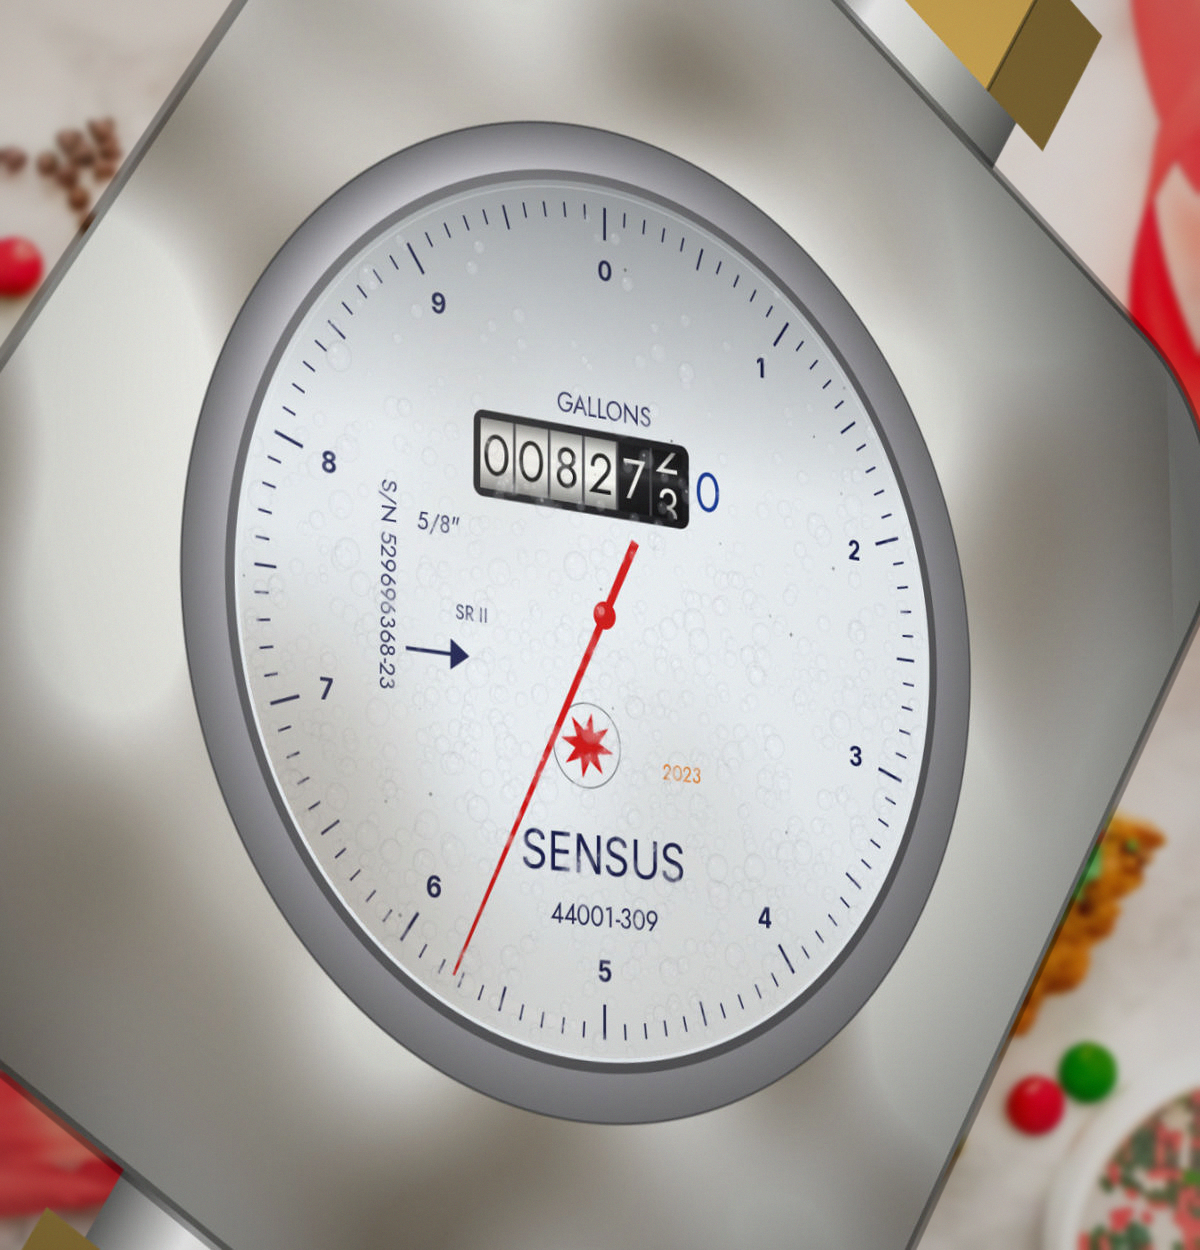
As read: 82725.7 (gal)
